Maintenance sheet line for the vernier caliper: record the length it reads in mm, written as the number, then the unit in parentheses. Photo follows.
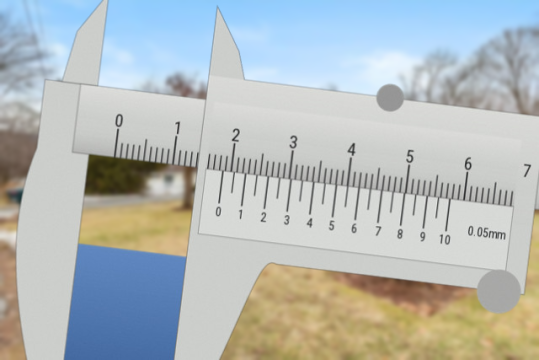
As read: 18.6 (mm)
